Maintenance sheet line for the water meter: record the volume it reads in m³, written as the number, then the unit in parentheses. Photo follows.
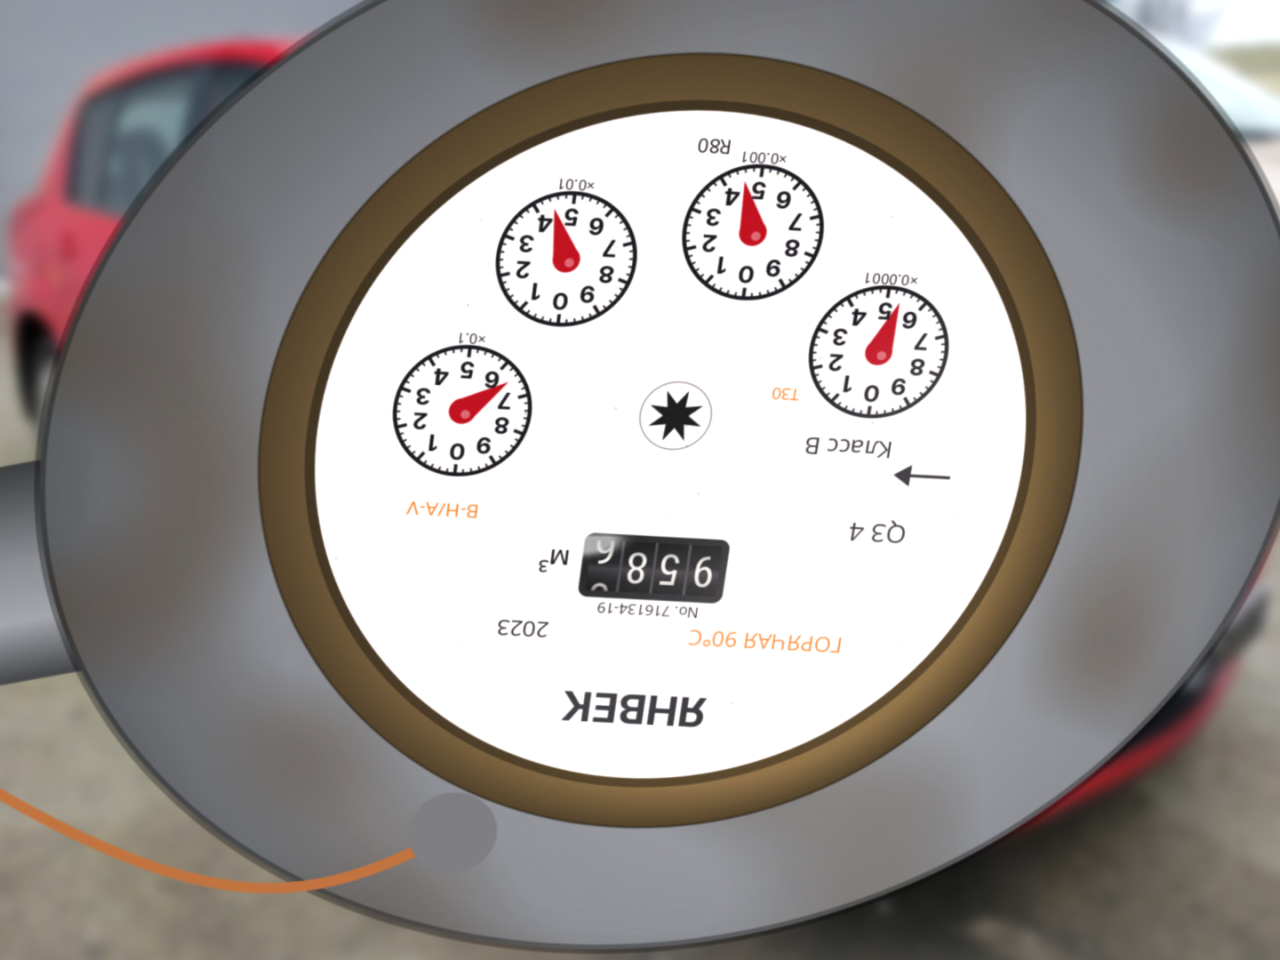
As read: 9585.6445 (m³)
